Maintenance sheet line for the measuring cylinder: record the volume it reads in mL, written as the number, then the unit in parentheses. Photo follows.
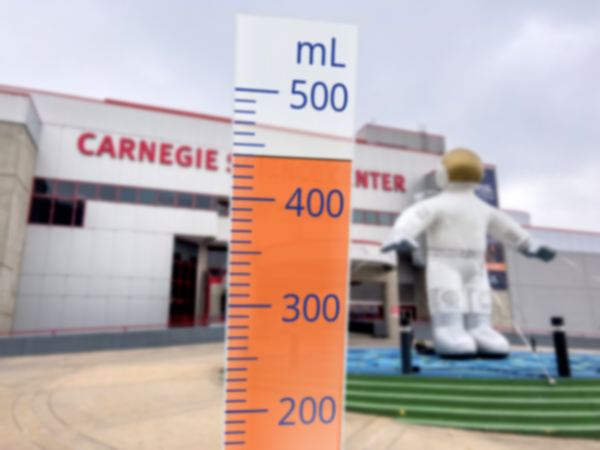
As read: 440 (mL)
